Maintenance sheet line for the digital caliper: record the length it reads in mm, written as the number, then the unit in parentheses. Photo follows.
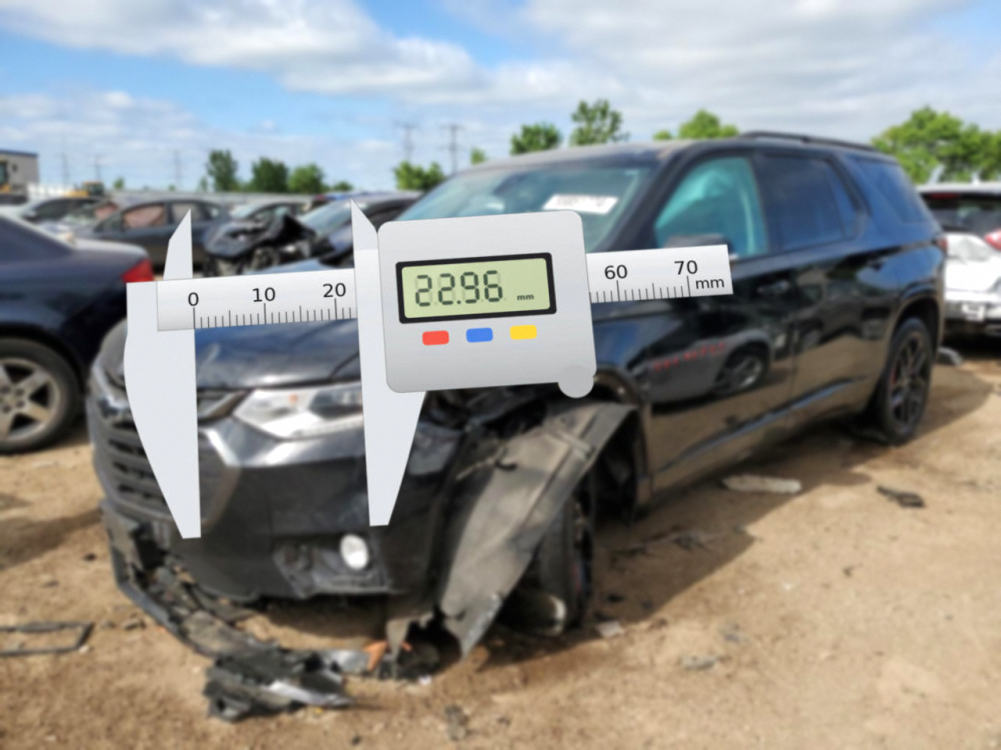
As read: 22.96 (mm)
